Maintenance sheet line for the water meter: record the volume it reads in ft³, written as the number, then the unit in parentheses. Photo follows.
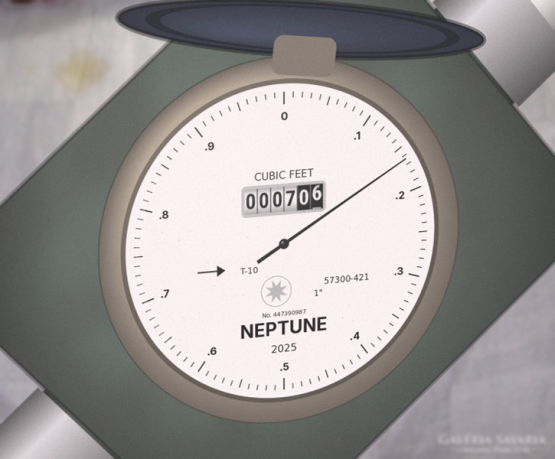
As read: 706.16 (ft³)
